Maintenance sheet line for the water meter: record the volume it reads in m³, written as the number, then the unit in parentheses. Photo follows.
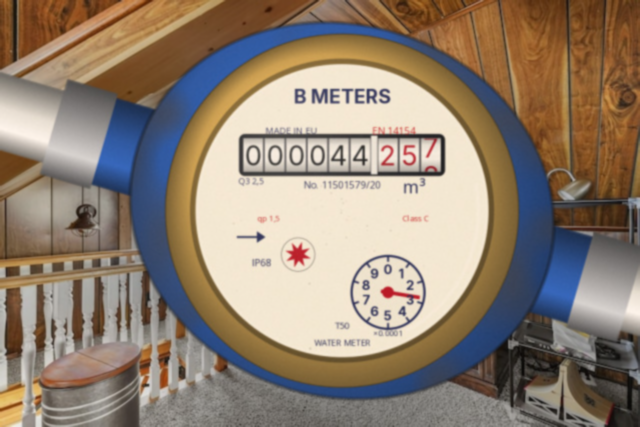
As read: 44.2572 (m³)
